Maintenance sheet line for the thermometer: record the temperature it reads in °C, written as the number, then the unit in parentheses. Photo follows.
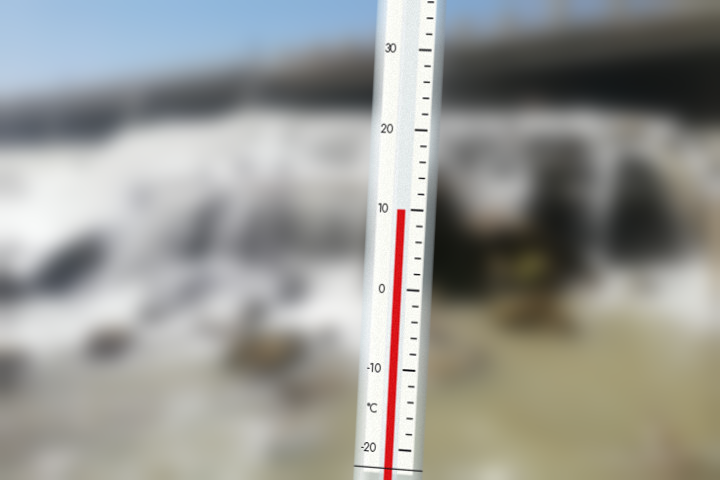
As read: 10 (°C)
